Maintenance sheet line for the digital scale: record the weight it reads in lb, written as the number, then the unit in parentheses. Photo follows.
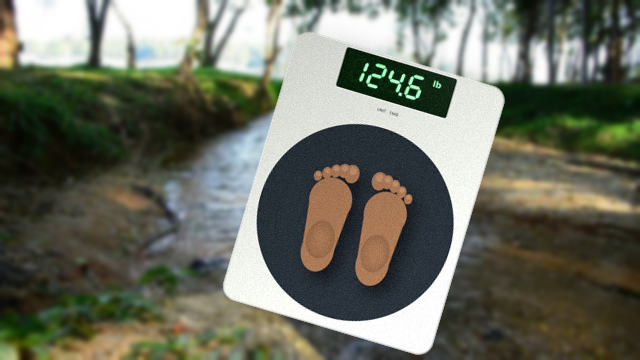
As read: 124.6 (lb)
